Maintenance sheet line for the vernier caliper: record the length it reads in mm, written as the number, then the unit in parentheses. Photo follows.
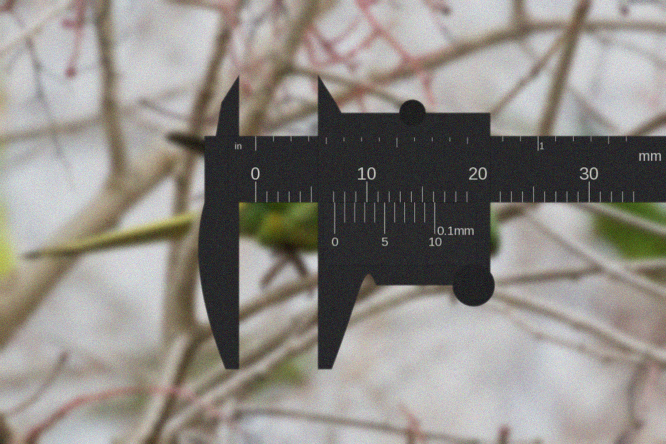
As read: 7.1 (mm)
